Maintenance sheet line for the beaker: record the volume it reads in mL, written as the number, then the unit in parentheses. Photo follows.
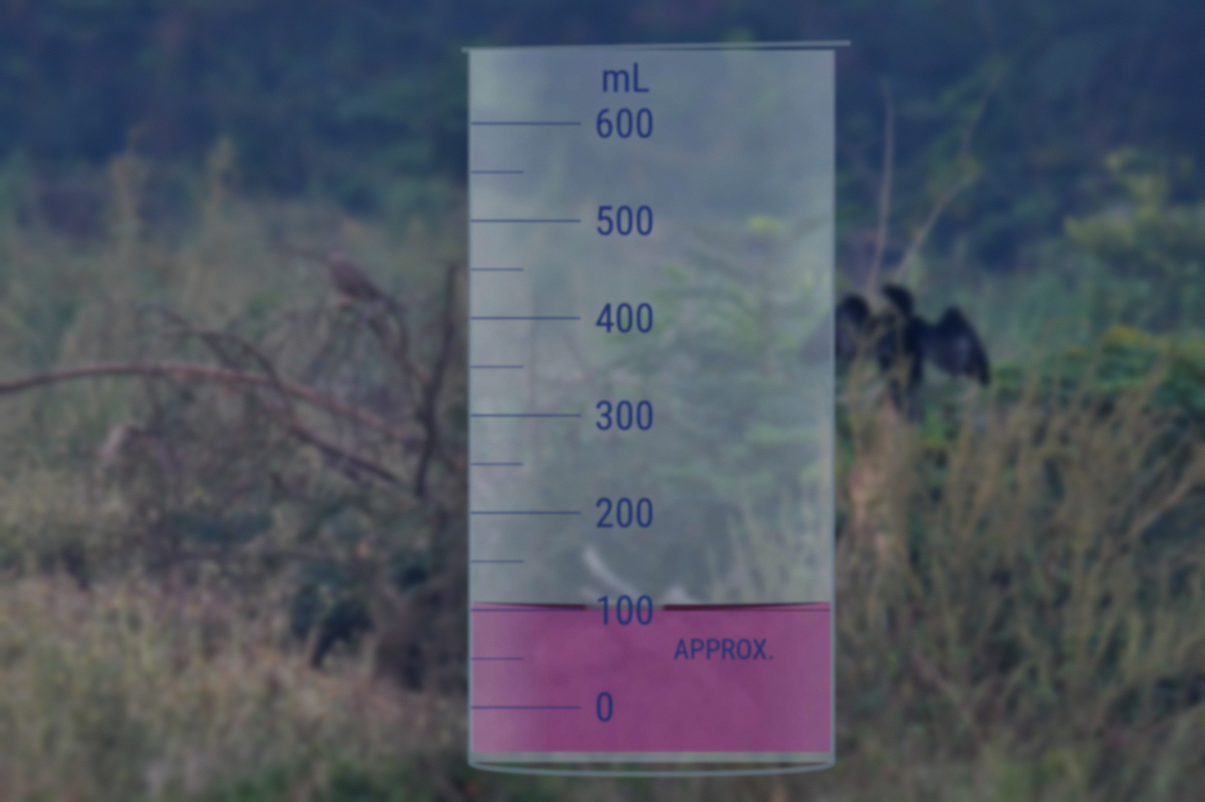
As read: 100 (mL)
